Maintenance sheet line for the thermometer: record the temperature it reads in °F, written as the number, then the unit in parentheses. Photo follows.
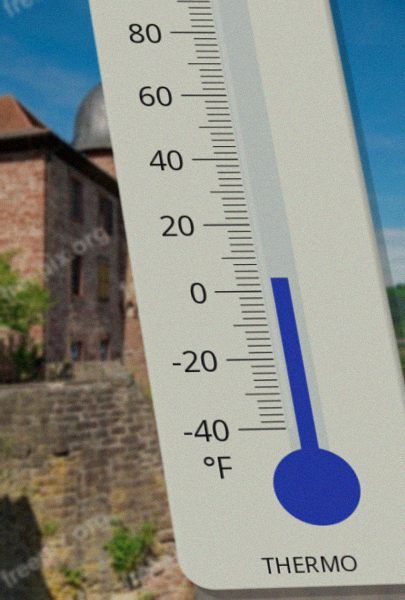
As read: 4 (°F)
